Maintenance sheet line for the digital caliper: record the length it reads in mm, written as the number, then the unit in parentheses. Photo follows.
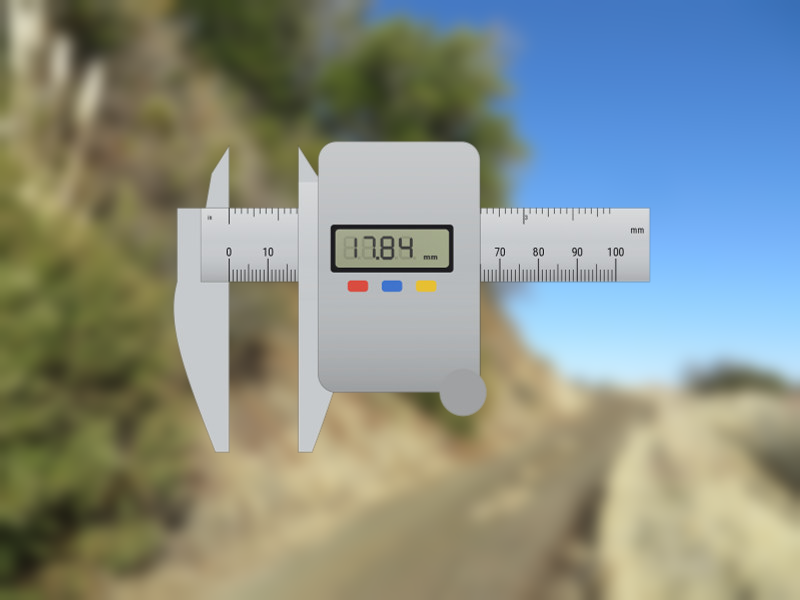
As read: 17.84 (mm)
